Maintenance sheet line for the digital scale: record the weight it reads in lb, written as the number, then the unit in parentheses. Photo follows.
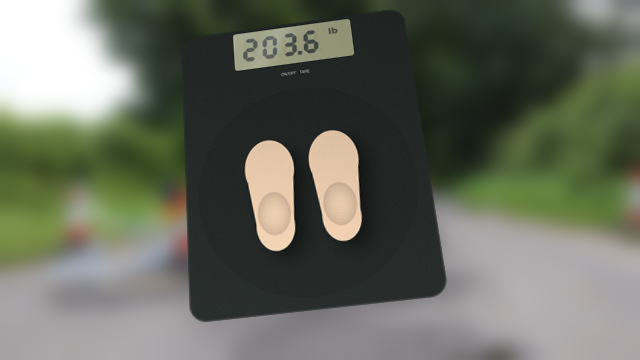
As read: 203.6 (lb)
